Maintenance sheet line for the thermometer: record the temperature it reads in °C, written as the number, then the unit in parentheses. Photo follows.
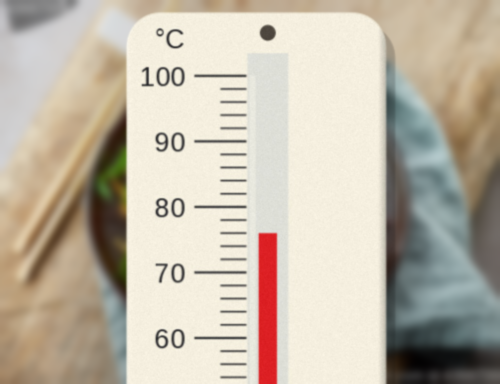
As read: 76 (°C)
